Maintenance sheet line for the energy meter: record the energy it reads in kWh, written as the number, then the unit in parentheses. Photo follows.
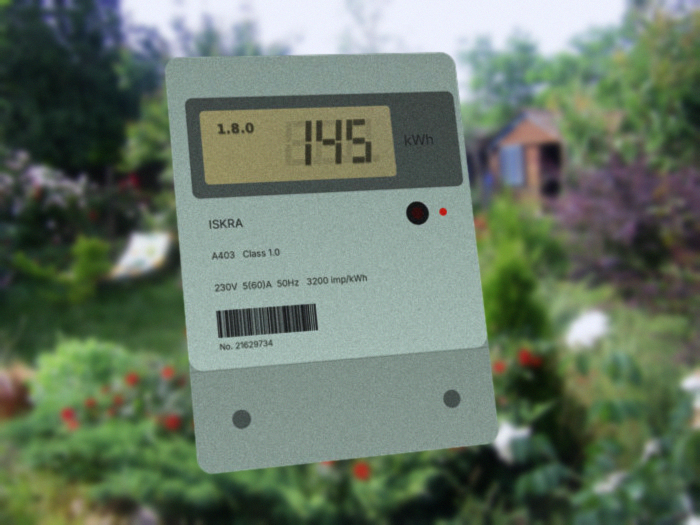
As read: 145 (kWh)
